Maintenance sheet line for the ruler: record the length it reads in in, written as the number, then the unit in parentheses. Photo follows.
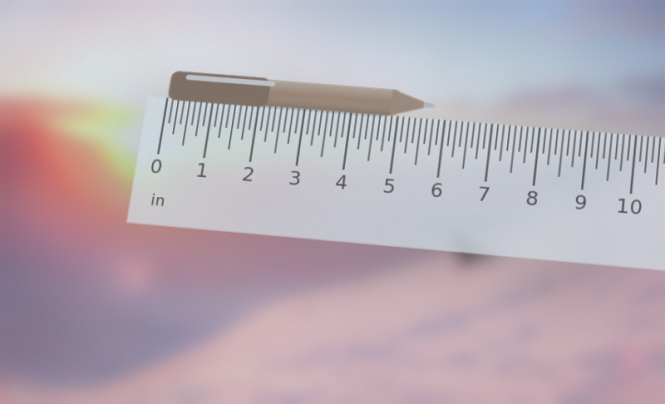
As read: 5.75 (in)
